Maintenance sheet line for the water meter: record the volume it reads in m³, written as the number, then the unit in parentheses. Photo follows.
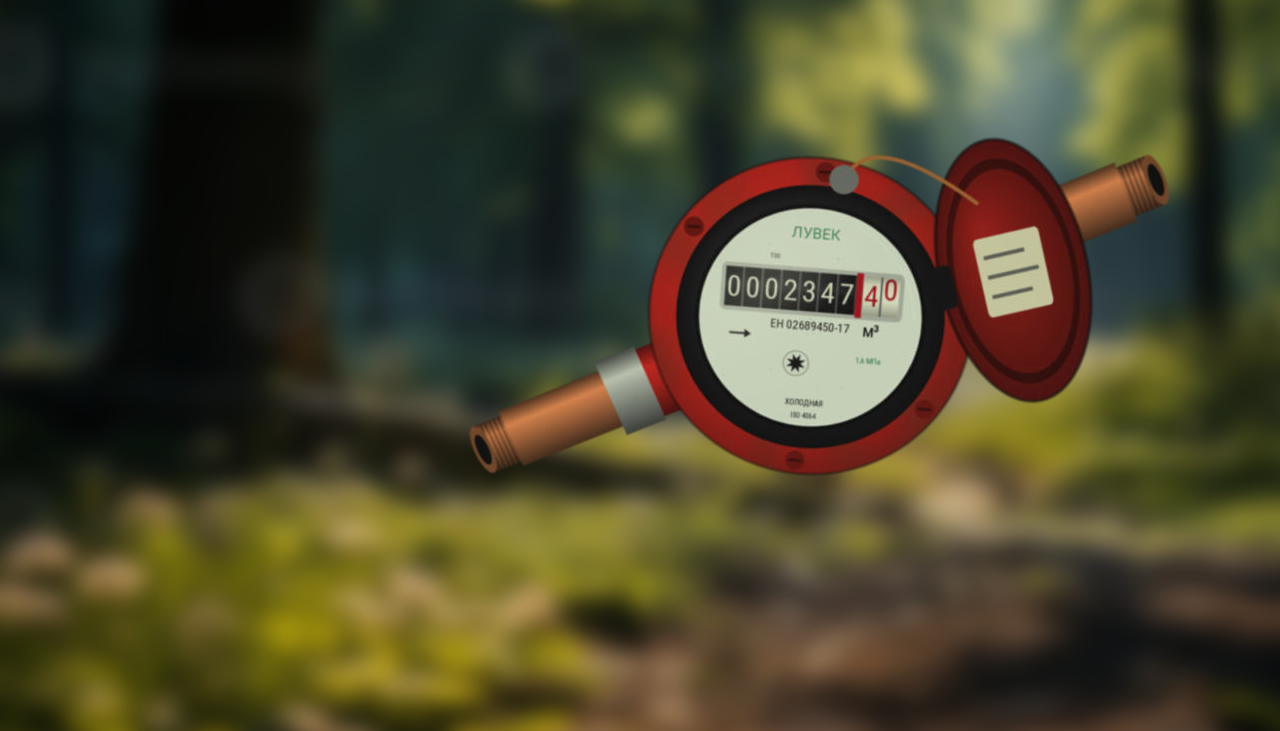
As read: 2347.40 (m³)
